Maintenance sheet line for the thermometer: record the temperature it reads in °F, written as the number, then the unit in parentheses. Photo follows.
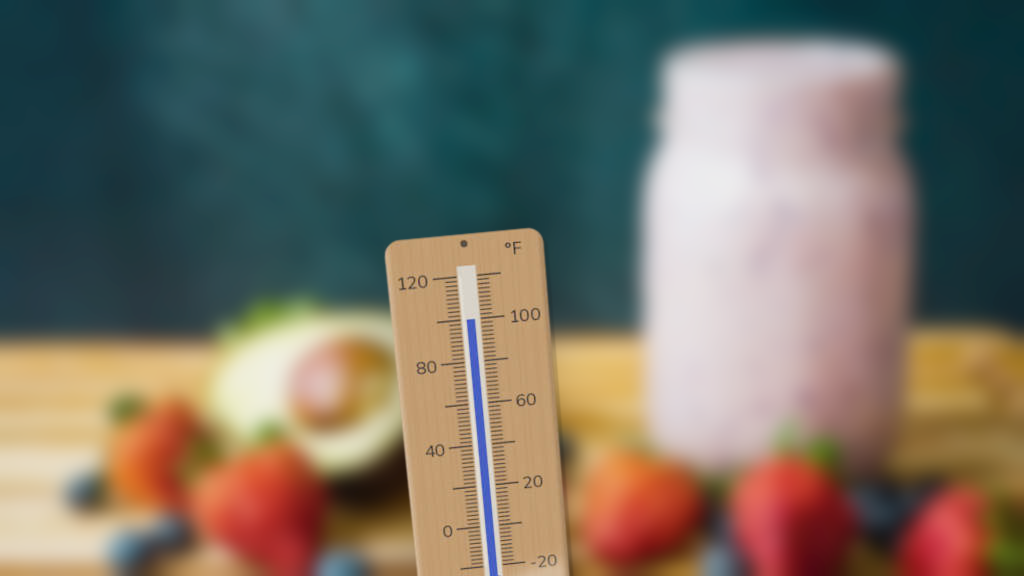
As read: 100 (°F)
